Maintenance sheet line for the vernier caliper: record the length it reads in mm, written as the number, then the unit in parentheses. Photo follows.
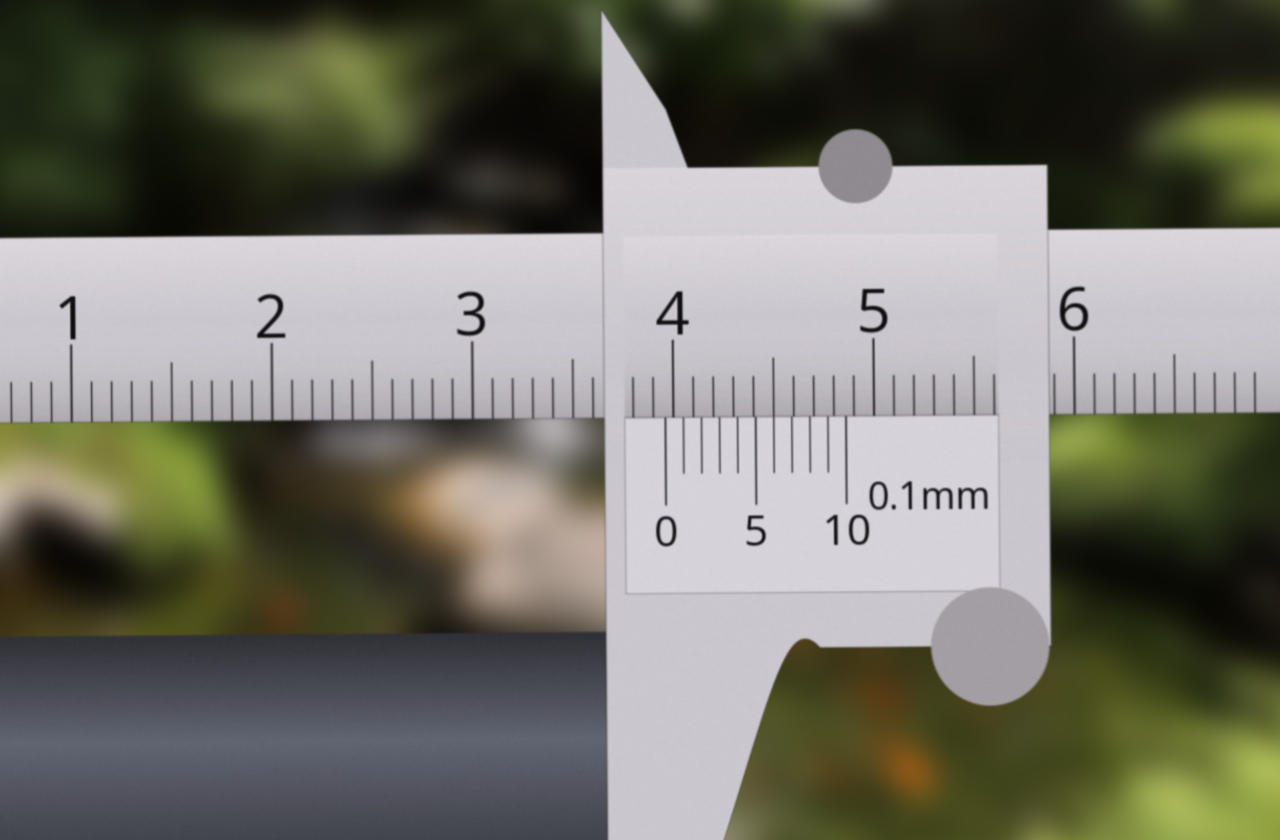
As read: 39.6 (mm)
